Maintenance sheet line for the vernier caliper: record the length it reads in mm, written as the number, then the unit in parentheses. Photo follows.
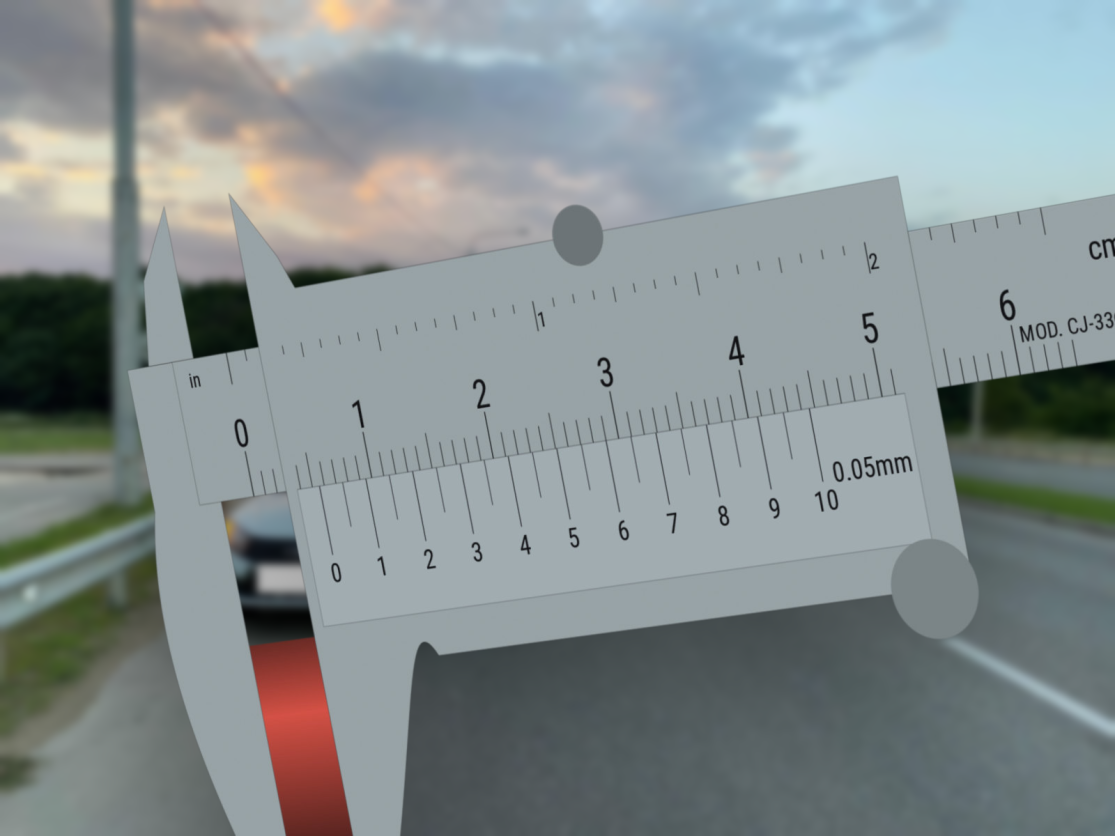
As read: 5.6 (mm)
